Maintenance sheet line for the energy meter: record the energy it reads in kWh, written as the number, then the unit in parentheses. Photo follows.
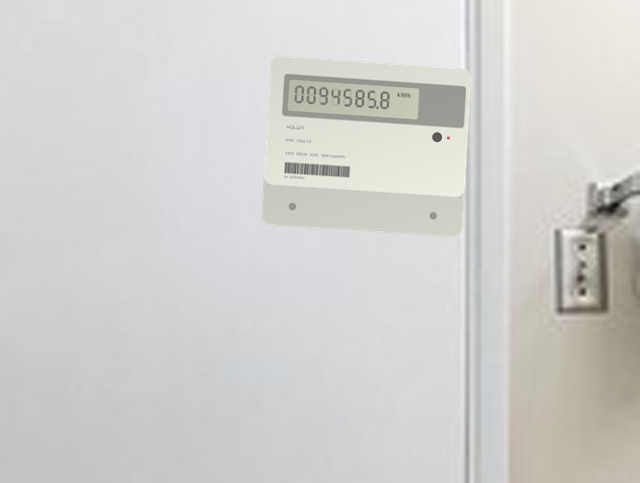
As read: 94585.8 (kWh)
